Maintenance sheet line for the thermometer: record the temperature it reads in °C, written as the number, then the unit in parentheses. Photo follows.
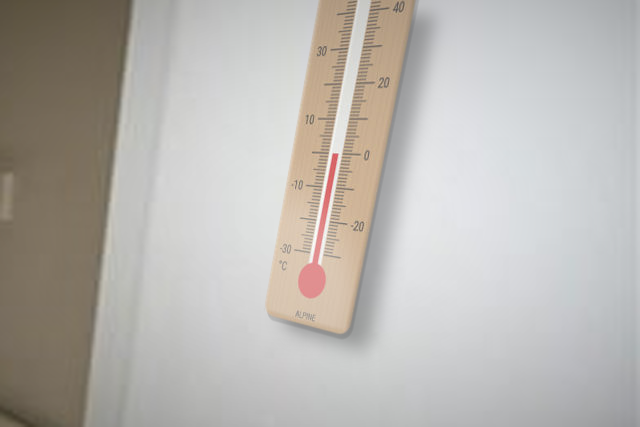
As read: 0 (°C)
